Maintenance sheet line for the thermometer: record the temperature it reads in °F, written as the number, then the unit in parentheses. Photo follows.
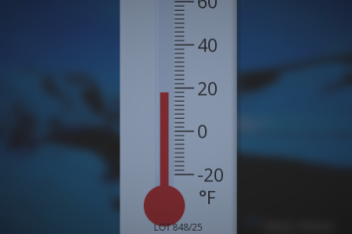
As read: 18 (°F)
